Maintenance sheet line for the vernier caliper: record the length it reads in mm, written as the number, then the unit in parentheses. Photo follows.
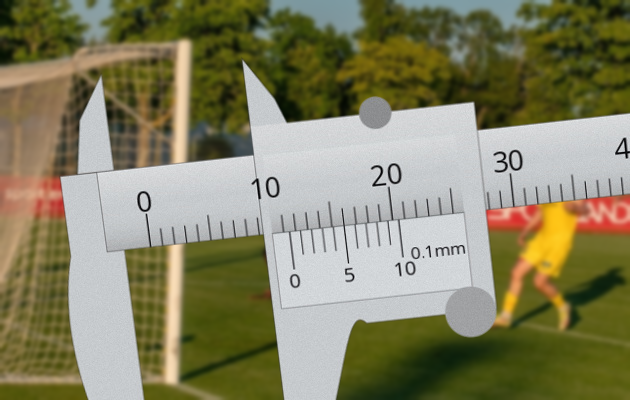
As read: 11.5 (mm)
